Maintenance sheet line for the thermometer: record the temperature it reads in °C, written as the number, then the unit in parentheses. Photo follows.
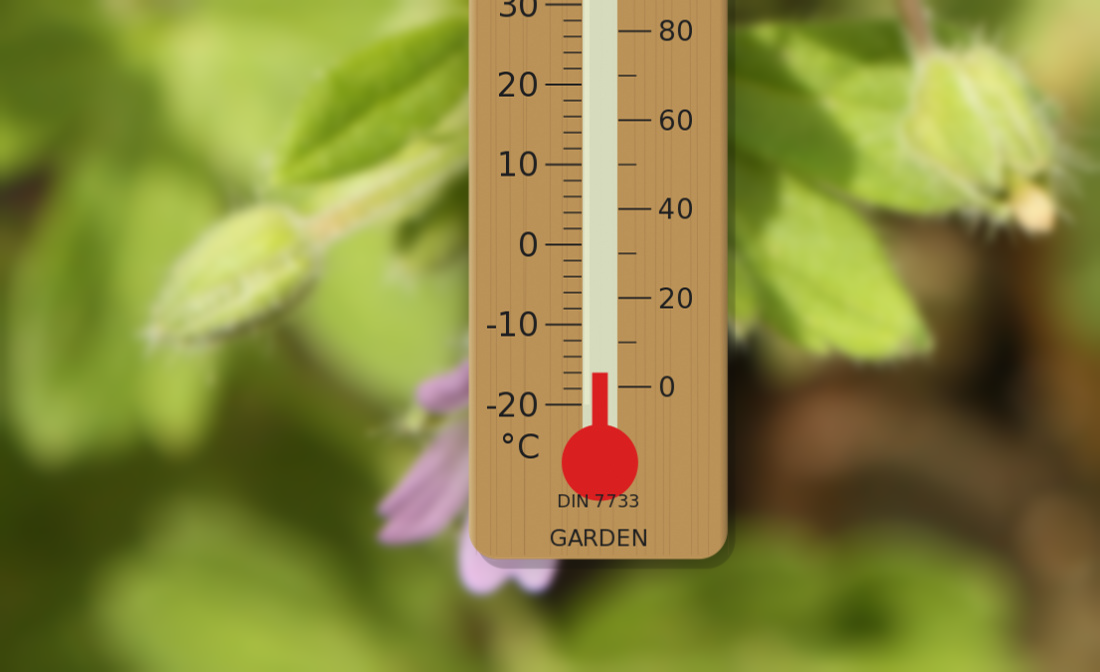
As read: -16 (°C)
